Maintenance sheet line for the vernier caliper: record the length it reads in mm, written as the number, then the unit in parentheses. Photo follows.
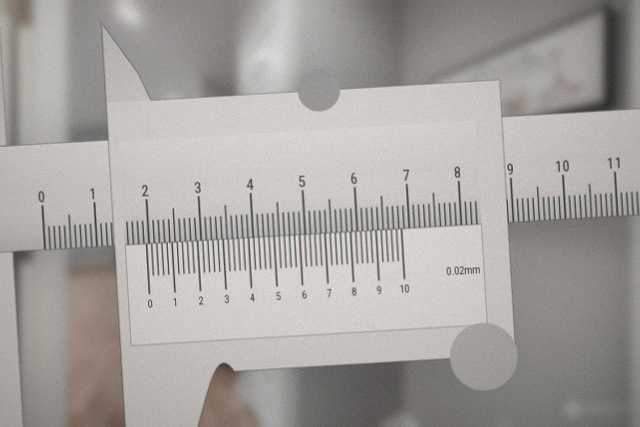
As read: 19.5 (mm)
